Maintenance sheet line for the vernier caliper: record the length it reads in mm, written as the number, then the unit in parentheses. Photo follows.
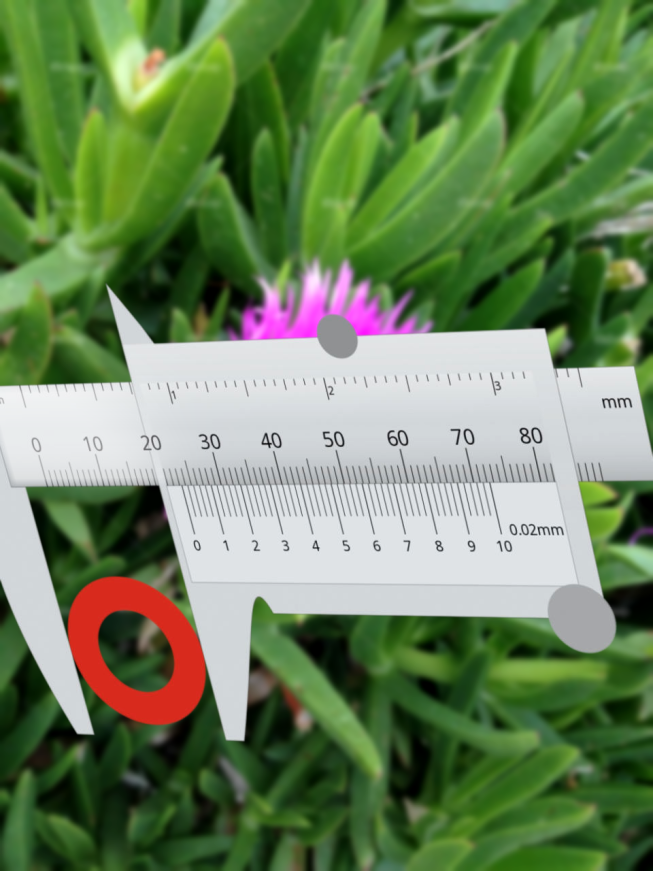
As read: 23.4 (mm)
